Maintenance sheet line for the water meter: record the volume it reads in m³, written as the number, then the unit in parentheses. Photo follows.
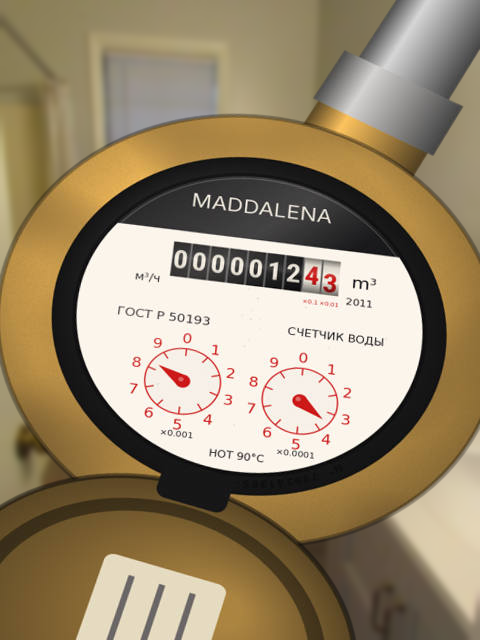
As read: 12.4283 (m³)
